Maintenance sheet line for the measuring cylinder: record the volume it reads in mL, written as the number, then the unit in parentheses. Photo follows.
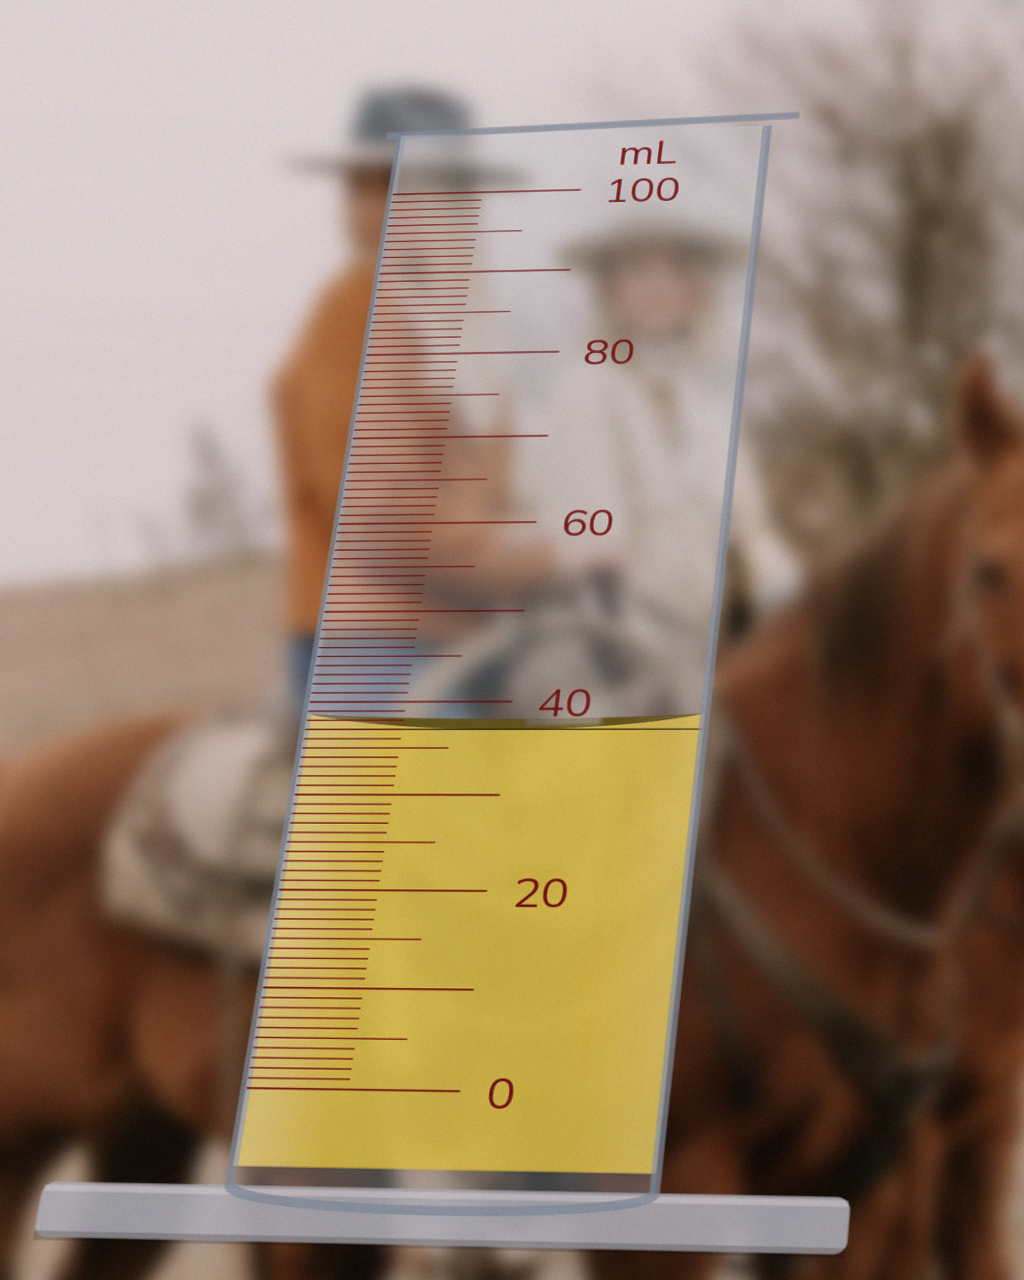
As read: 37 (mL)
